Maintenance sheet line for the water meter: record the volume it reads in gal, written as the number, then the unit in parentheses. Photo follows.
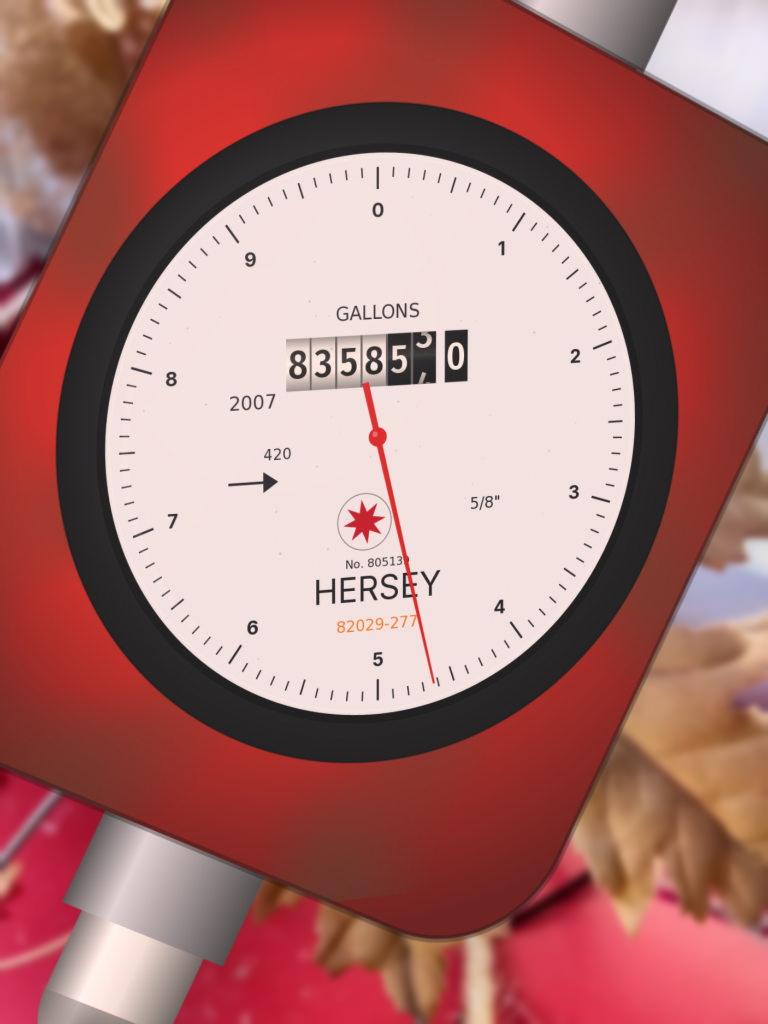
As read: 8358534.6 (gal)
